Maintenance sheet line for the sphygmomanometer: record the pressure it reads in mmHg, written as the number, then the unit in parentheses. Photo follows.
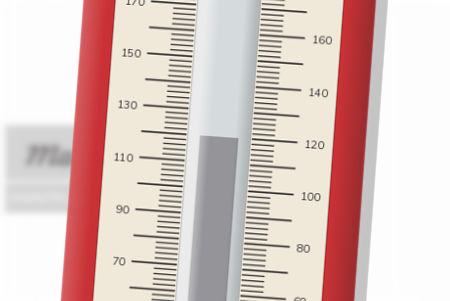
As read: 120 (mmHg)
